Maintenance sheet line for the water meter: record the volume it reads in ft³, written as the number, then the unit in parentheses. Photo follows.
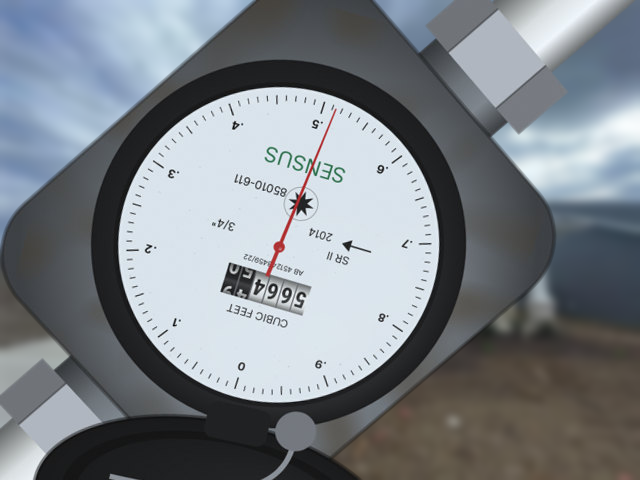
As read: 566449.51 (ft³)
